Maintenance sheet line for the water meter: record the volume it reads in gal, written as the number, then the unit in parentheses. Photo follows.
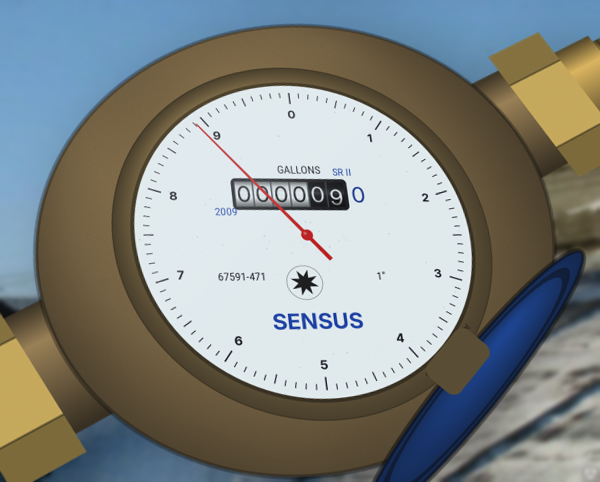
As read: 88.9 (gal)
